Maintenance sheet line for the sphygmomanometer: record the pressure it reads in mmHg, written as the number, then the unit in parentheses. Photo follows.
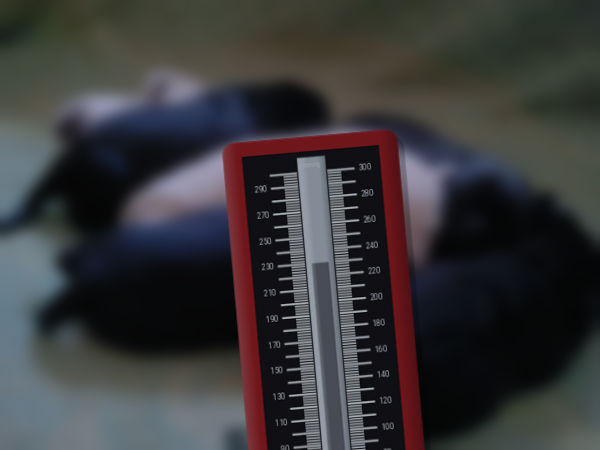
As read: 230 (mmHg)
